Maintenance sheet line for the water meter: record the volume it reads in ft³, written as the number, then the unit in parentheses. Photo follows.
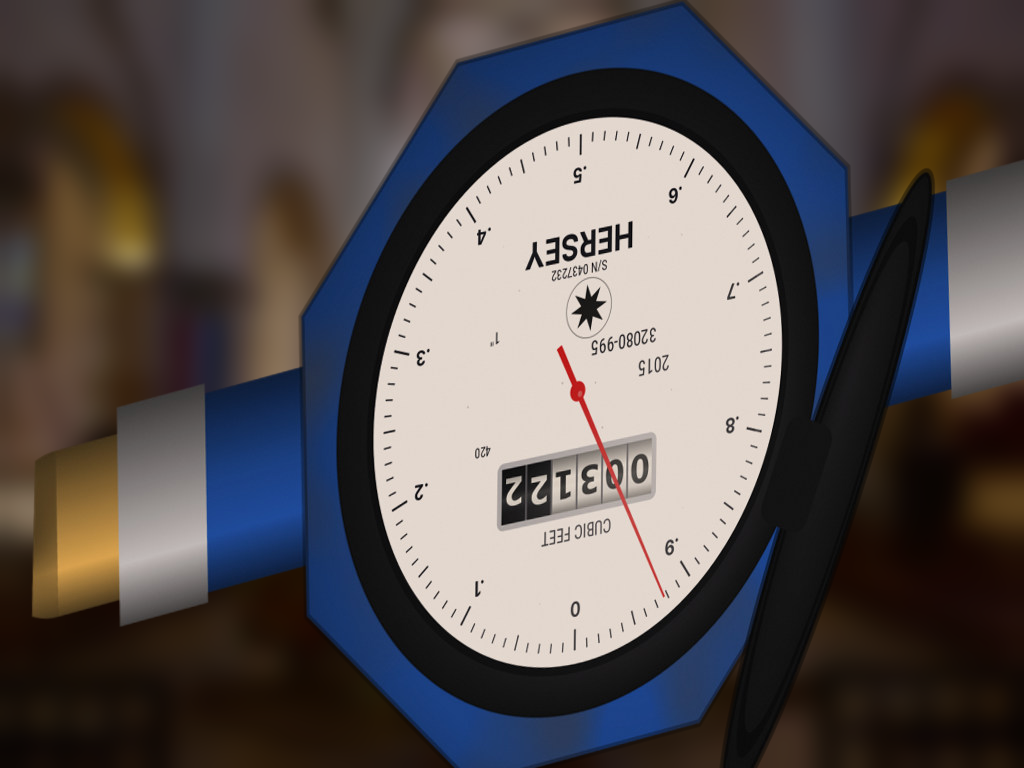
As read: 3121.92 (ft³)
